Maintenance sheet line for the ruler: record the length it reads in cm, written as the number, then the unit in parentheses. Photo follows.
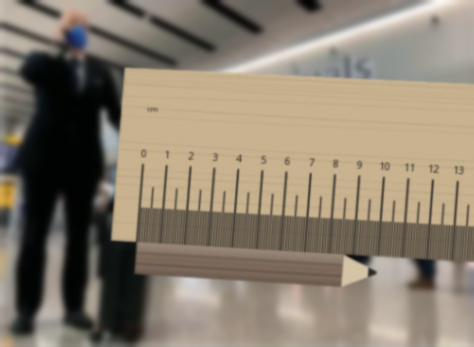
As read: 10 (cm)
